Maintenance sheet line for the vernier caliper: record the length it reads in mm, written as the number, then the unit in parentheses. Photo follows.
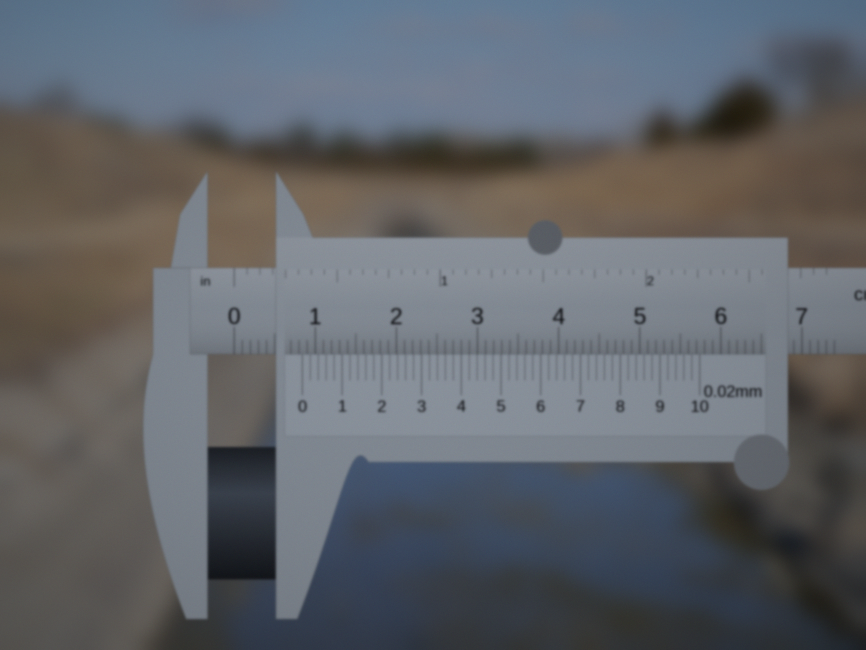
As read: 8.4 (mm)
